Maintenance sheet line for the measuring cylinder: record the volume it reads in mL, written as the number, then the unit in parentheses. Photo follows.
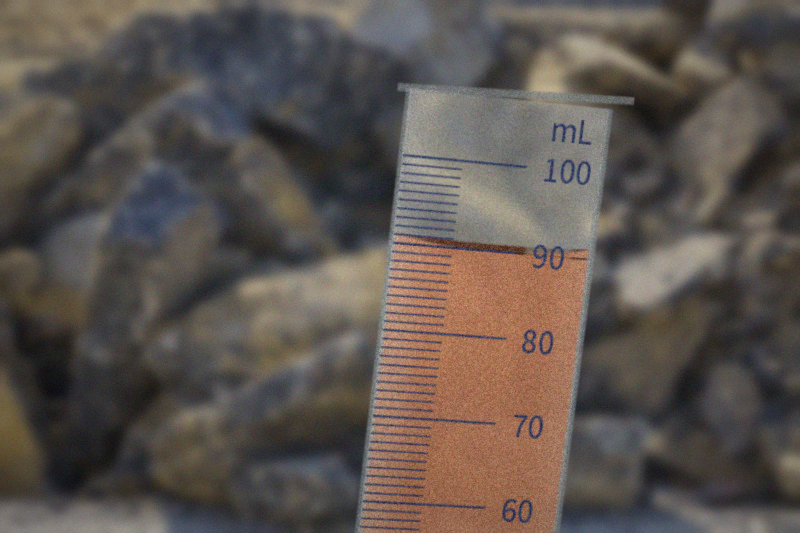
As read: 90 (mL)
